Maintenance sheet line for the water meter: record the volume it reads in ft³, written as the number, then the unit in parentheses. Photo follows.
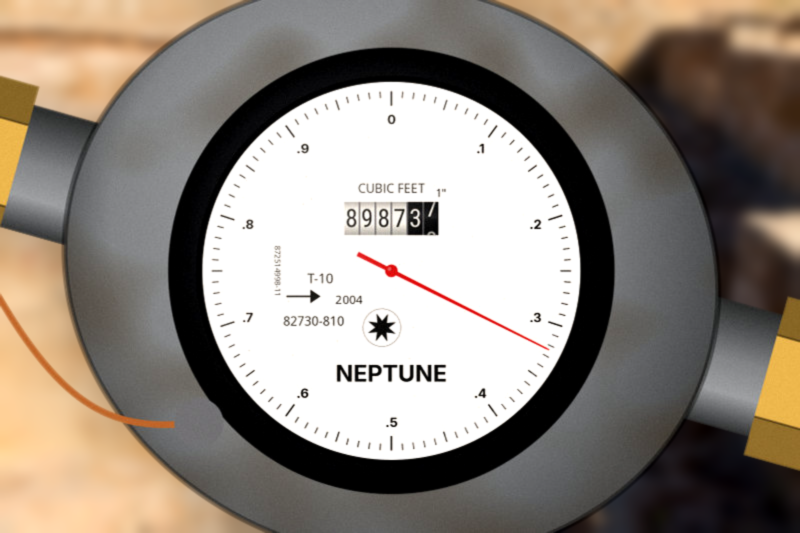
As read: 898737.32 (ft³)
